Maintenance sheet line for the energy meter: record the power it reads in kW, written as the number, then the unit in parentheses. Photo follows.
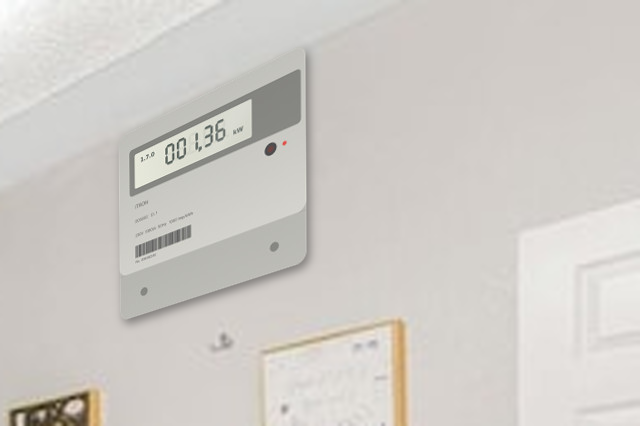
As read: 1.36 (kW)
